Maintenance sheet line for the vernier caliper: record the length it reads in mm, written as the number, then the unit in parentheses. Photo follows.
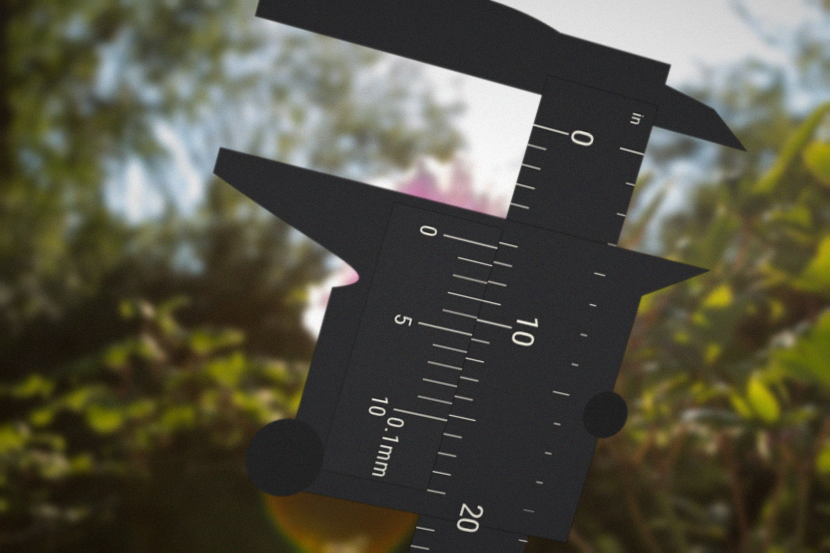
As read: 6.3 (mm)
